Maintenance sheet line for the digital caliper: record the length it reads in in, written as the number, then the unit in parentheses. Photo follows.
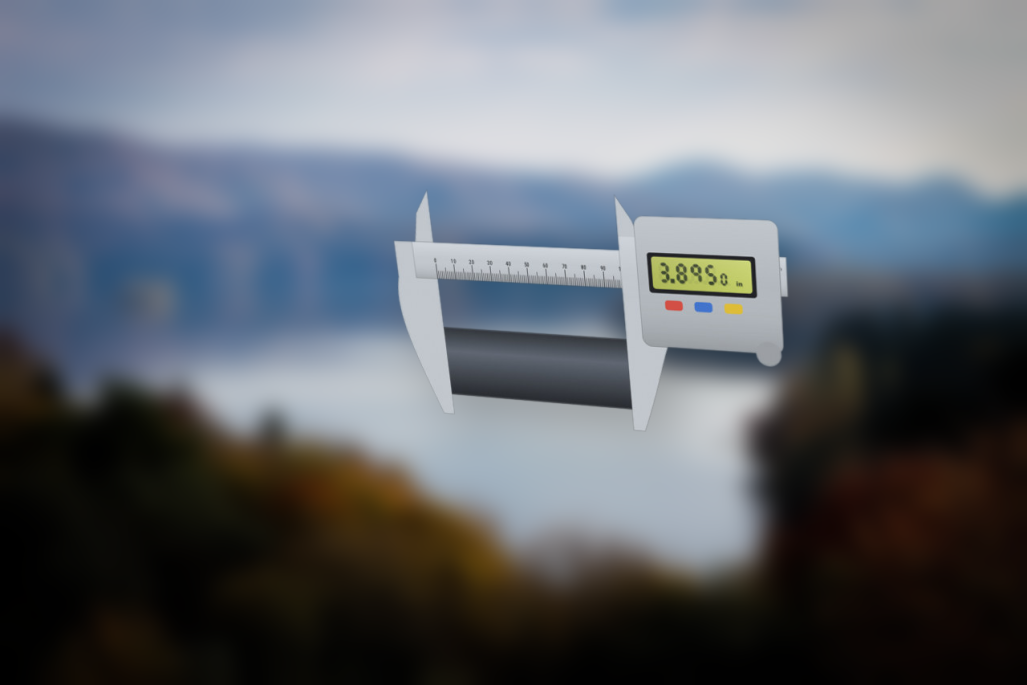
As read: 3.8950 (in)
